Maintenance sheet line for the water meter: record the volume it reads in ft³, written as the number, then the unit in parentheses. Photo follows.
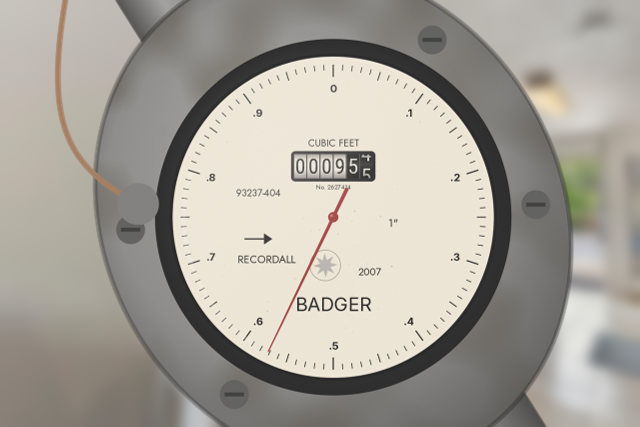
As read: 954.57 (ft³)
